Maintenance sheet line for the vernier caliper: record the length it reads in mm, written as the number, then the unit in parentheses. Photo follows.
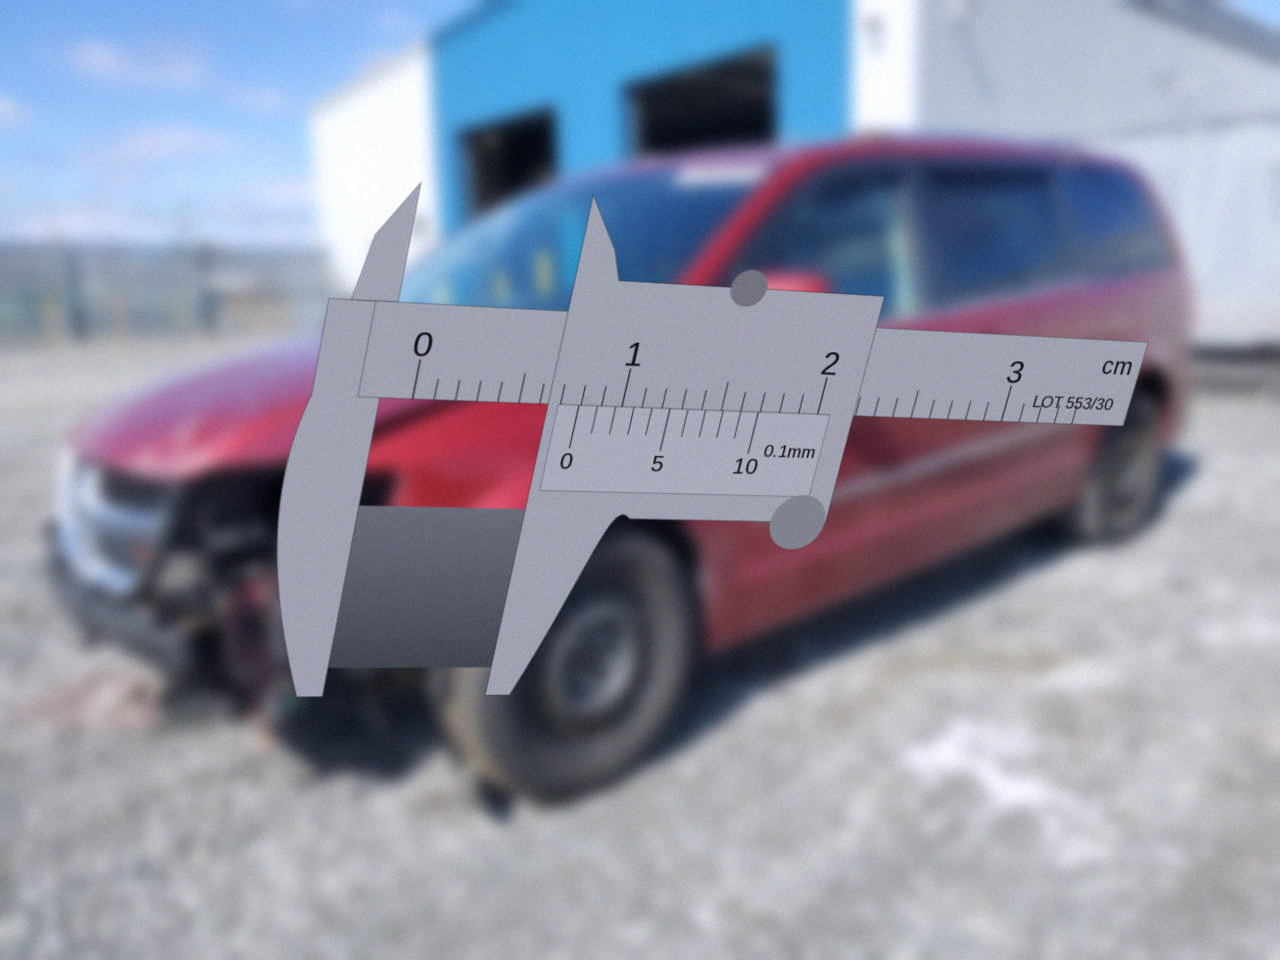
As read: 7.9 (mm)
